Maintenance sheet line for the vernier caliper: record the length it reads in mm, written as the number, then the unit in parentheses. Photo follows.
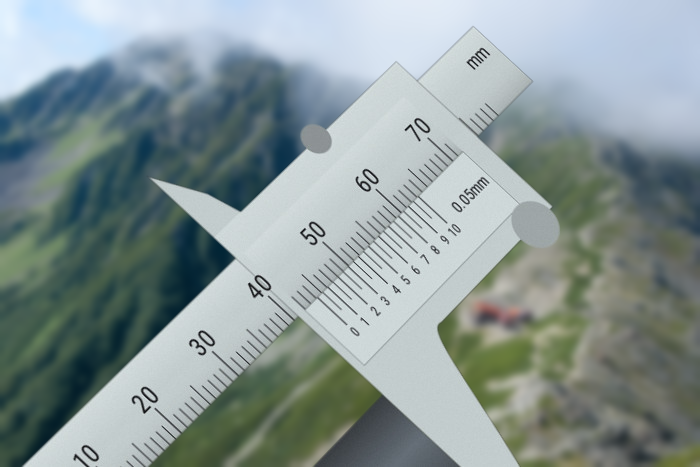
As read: 44.2 (mm)
